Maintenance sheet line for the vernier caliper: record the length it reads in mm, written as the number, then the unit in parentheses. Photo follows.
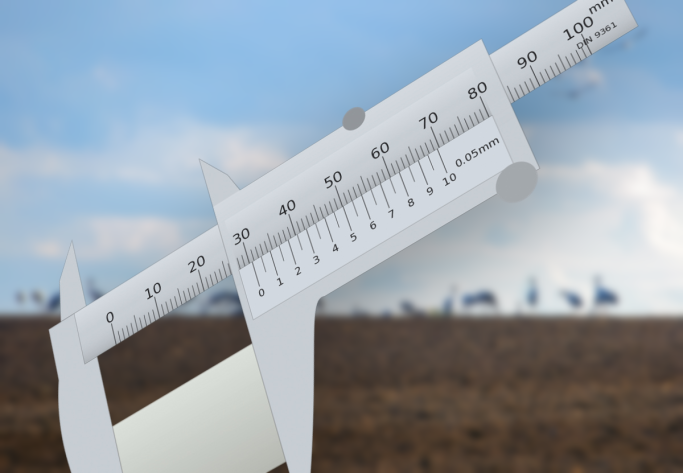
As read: 30.6 (mm)
